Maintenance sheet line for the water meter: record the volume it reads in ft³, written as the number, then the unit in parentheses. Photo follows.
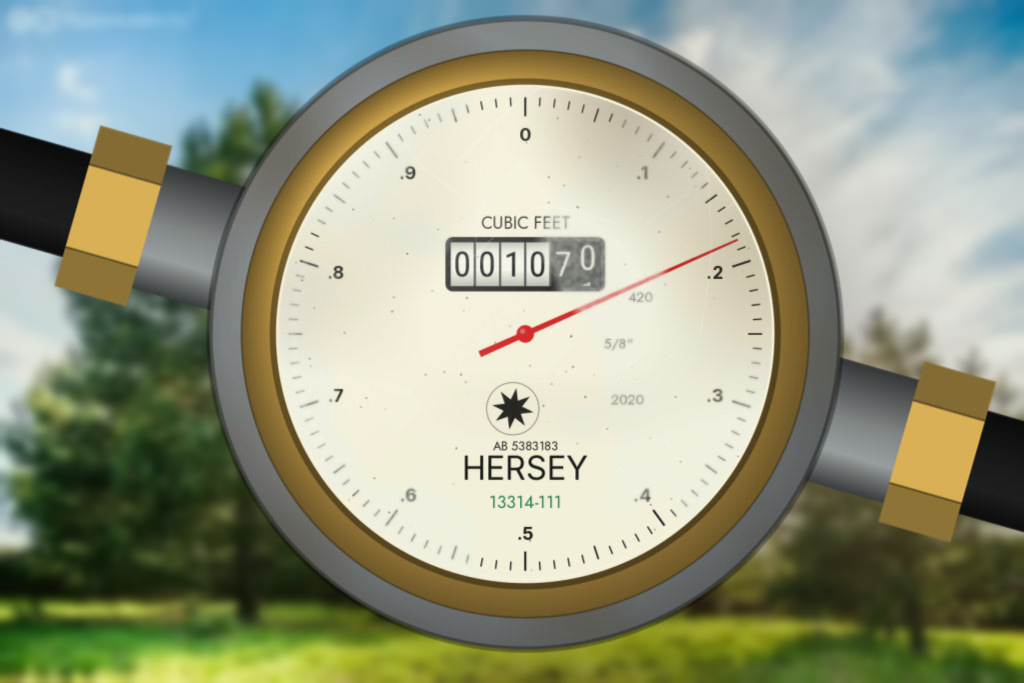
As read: 1070.18 (ft³)
